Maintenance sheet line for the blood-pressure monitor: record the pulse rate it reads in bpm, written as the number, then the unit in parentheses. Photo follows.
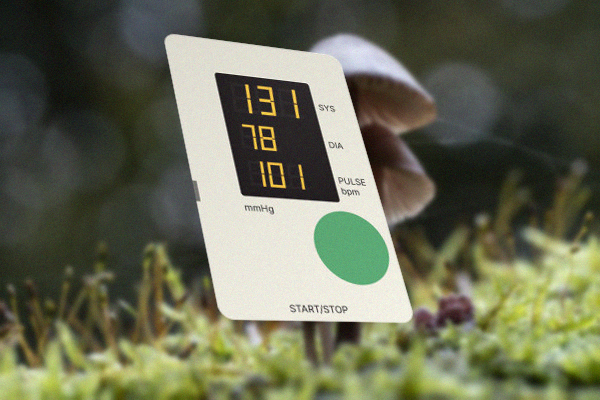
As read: 101 (bpm)
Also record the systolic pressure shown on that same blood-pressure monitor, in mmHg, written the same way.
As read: 131 (mmHg)
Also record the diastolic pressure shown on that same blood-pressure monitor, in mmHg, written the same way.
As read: 78 (mmHg)
